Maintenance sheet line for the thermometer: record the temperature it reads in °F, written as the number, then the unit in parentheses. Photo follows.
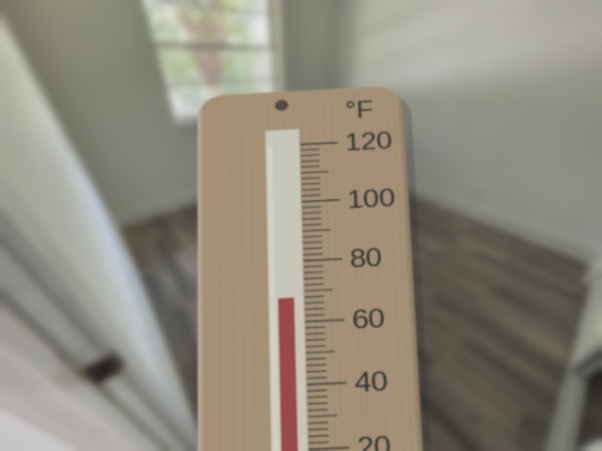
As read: 68 (°F)
